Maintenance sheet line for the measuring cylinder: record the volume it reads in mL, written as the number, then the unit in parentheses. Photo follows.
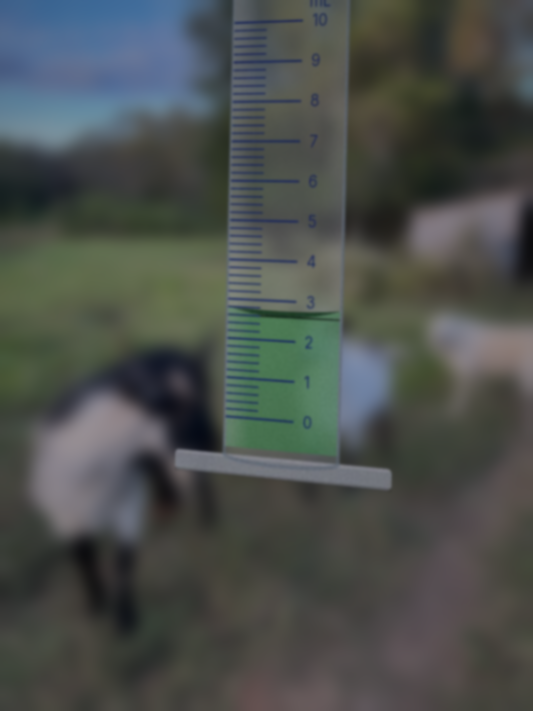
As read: 2.6 (mL)
